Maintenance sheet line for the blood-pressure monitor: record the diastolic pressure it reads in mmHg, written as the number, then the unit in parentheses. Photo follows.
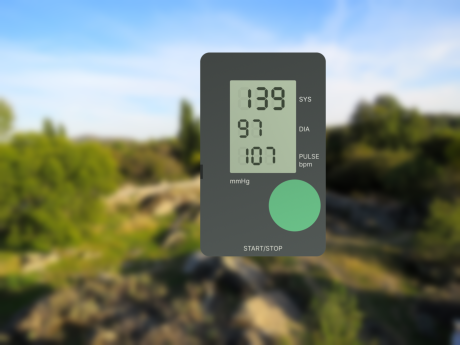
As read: 97 (mmHg)
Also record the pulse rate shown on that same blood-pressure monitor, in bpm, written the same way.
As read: 107 (bpm)
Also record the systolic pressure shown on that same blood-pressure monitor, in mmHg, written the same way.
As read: 139 (mmHg)
